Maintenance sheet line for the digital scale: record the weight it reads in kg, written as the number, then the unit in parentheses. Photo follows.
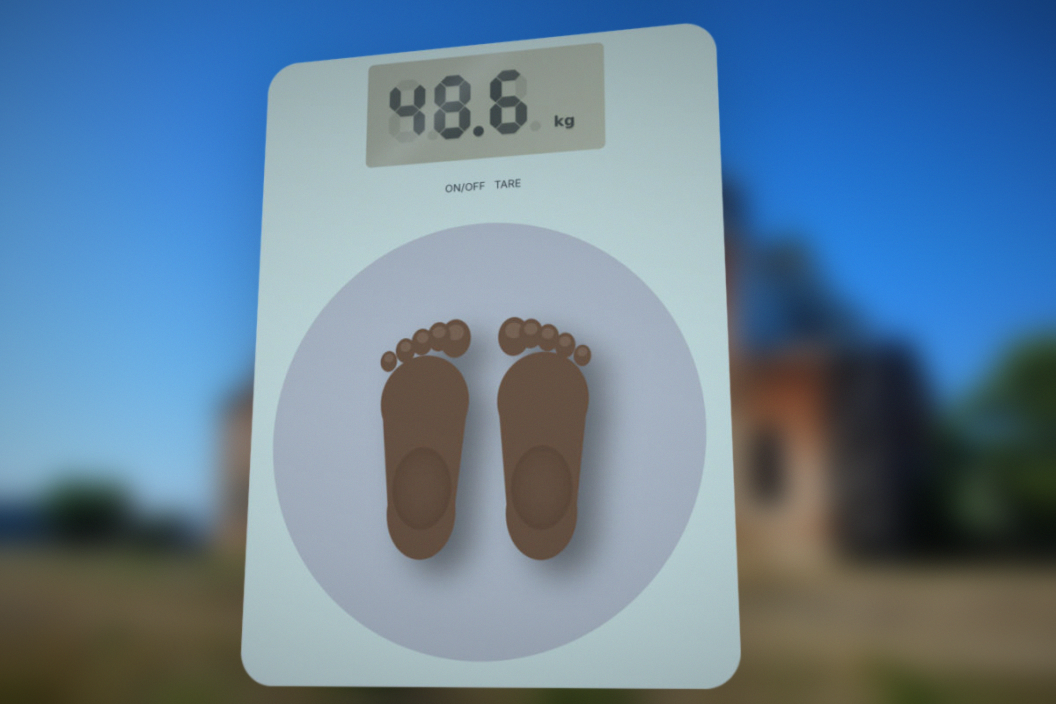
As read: 48.6 (kg)
